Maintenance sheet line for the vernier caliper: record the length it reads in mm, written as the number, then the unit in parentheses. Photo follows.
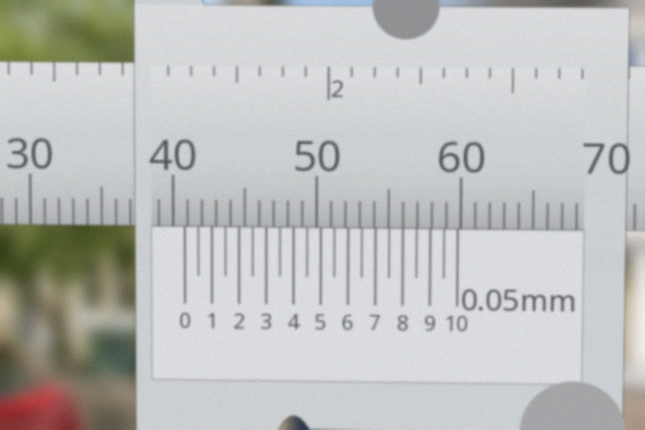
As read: 40.8 (mm)
